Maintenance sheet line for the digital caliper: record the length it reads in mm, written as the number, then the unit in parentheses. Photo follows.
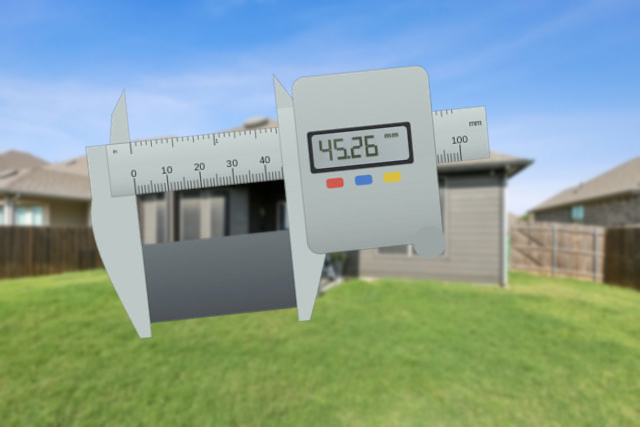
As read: 45.26 (mm)
